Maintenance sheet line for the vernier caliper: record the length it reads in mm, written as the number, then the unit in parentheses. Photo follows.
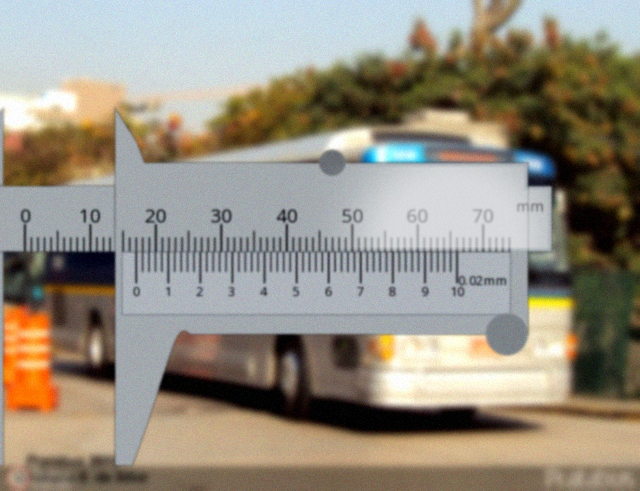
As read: 17.0 (mm)
